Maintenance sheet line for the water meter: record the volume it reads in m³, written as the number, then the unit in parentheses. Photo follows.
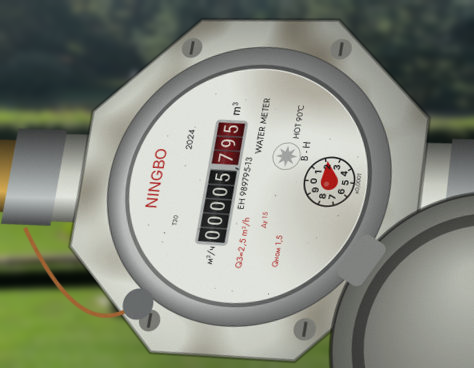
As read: 5.7952 (m³)
